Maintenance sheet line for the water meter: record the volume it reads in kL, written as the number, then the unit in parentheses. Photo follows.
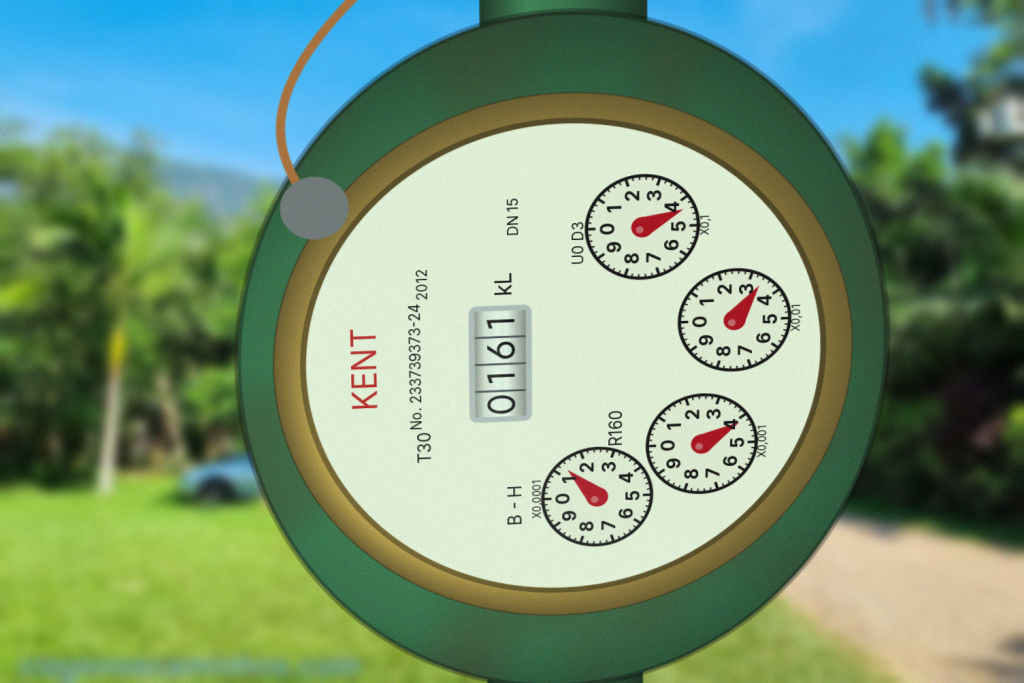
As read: 161.4341 (kL)
